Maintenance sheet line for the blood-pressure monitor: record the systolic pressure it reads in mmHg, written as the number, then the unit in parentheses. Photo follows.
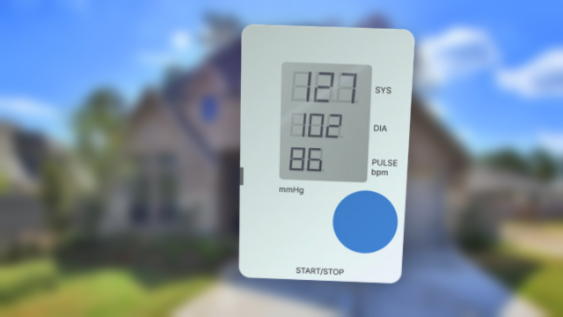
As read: 127 (mmHg)
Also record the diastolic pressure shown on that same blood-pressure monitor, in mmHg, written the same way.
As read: 102 (mmHg)
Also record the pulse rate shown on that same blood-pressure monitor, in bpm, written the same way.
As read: 86 (bpm)
